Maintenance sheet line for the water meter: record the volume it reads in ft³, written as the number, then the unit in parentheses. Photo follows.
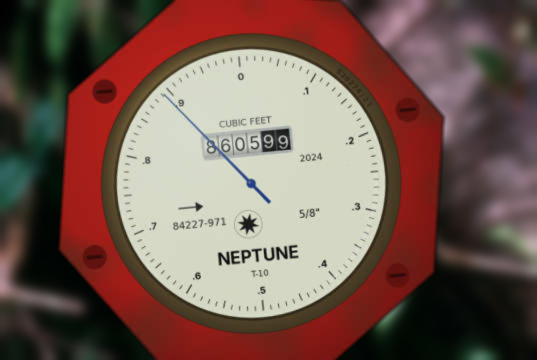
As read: 860598.89 (ft³)
